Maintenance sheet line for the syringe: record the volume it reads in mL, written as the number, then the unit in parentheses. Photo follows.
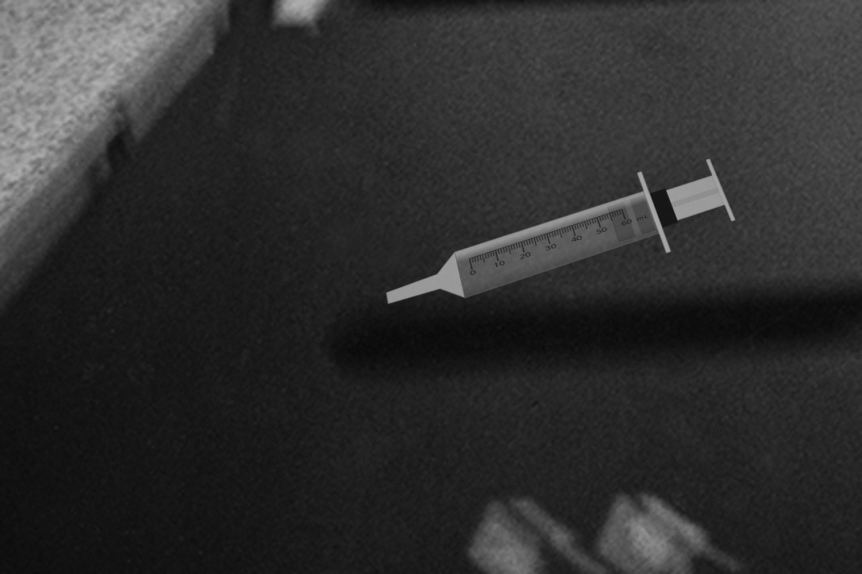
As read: 55 (mL)
